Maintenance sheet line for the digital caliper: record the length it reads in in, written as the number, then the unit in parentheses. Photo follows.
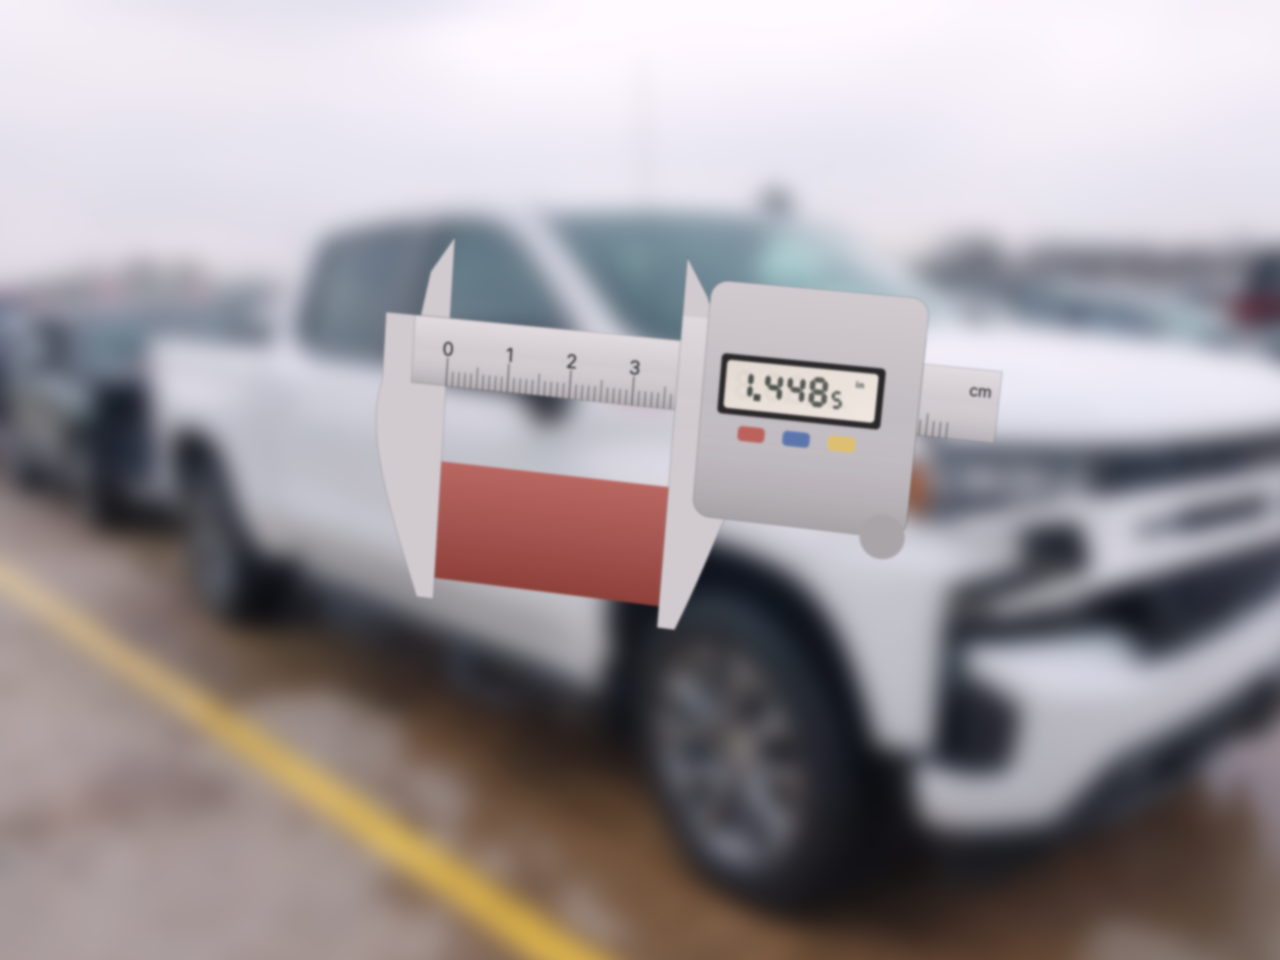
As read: 1.4485 (in)
